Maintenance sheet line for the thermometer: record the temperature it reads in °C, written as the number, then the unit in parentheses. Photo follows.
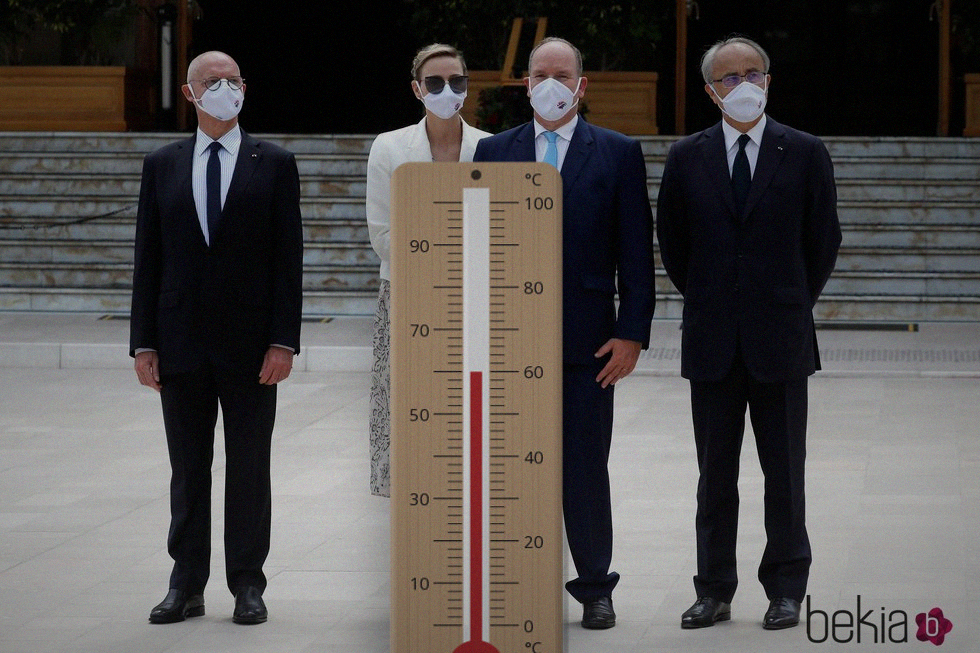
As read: 60 (°C)
